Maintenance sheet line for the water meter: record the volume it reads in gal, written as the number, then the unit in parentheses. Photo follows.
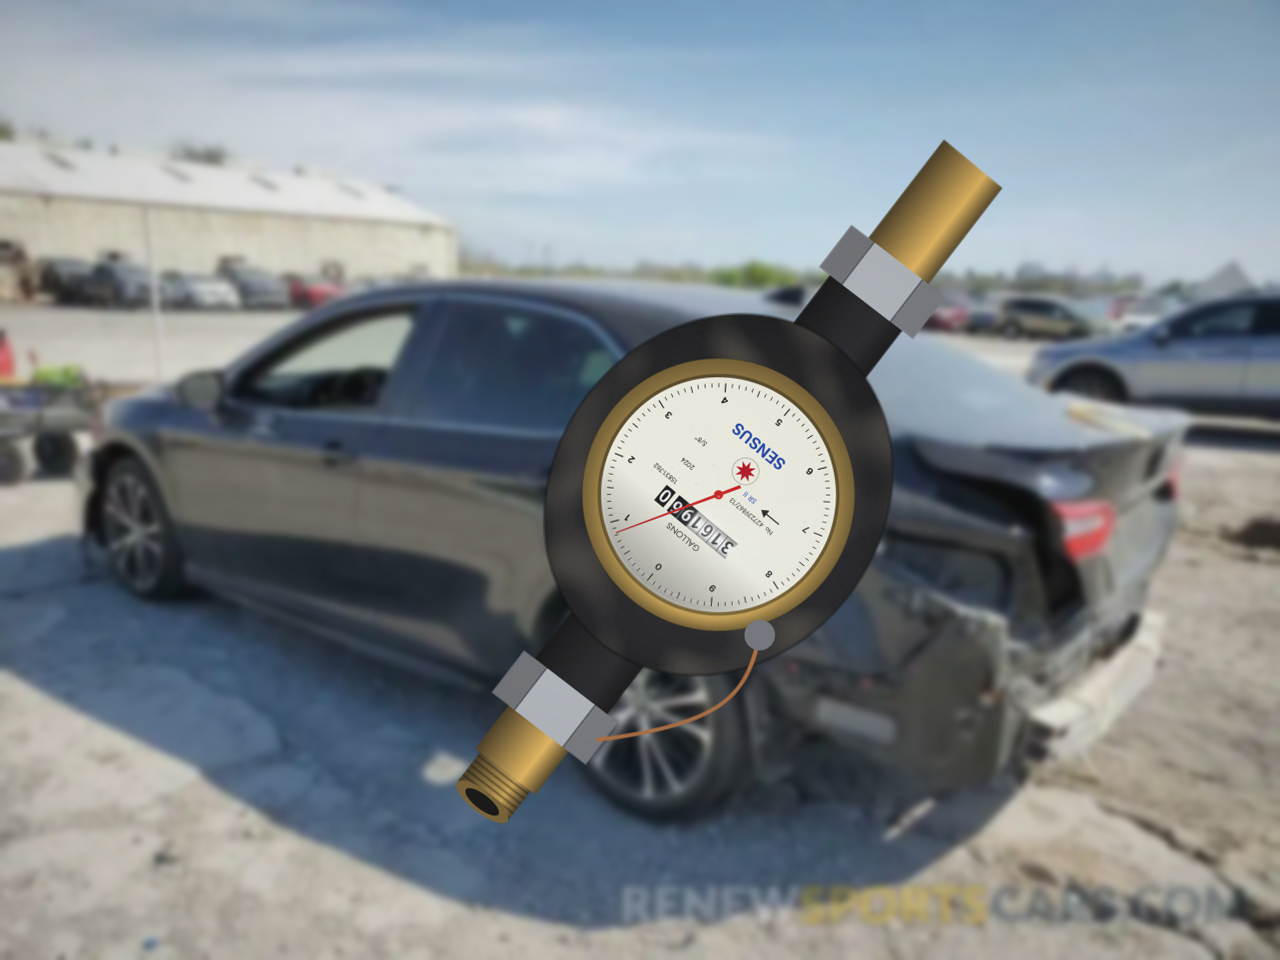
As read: 3161960.8 (gal)
